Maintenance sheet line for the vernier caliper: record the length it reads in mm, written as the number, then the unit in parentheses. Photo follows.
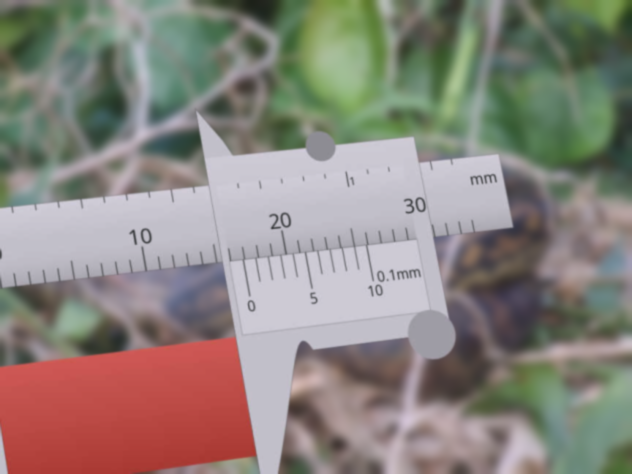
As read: 16.9 (mm)
